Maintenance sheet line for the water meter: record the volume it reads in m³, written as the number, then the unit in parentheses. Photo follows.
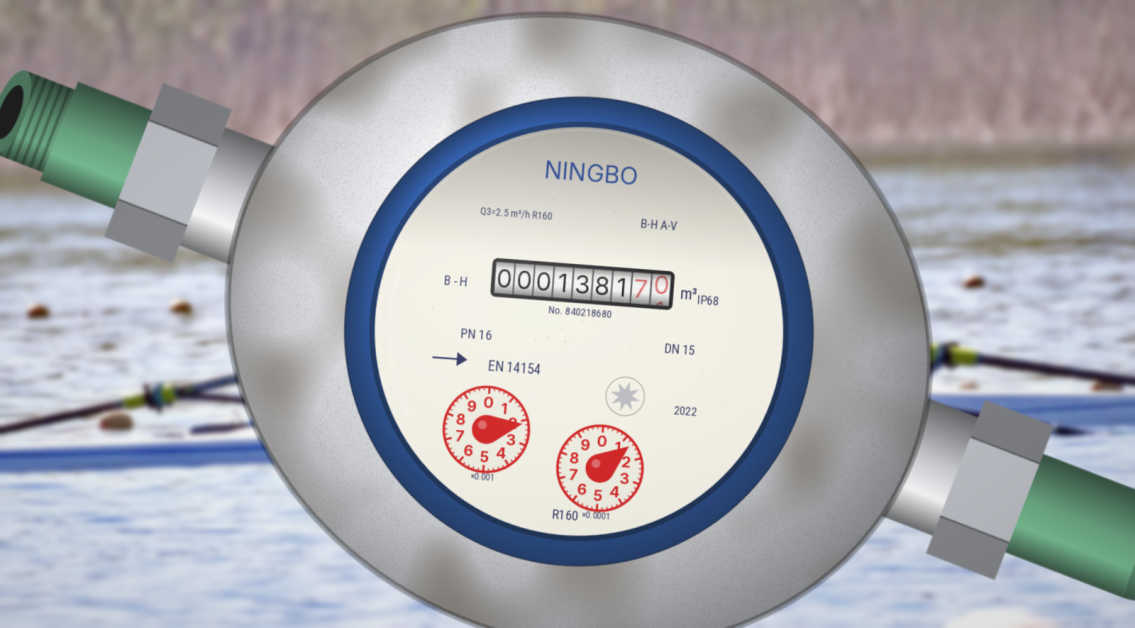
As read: 1381.7021 (m³)
